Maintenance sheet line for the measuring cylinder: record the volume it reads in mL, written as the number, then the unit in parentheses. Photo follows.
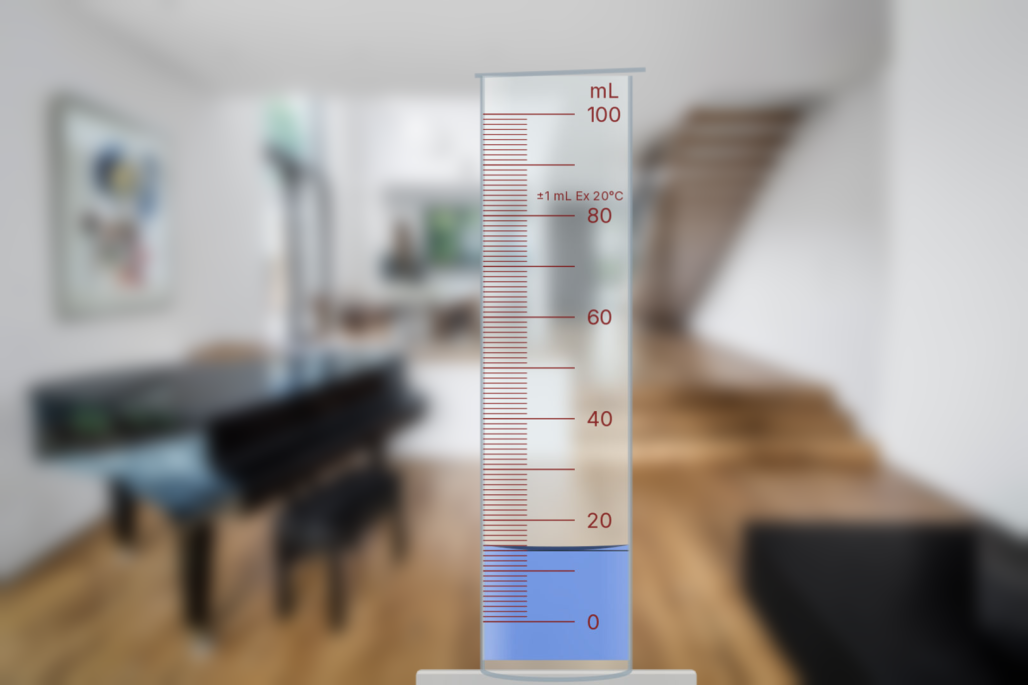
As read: 14 (mL)
